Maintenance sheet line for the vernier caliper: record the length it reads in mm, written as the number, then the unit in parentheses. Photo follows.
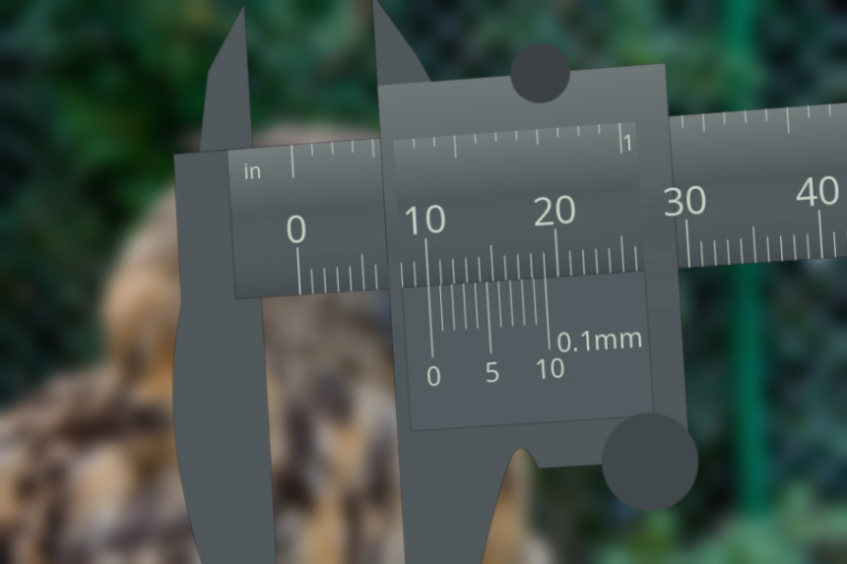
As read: 10.0 (mm)
